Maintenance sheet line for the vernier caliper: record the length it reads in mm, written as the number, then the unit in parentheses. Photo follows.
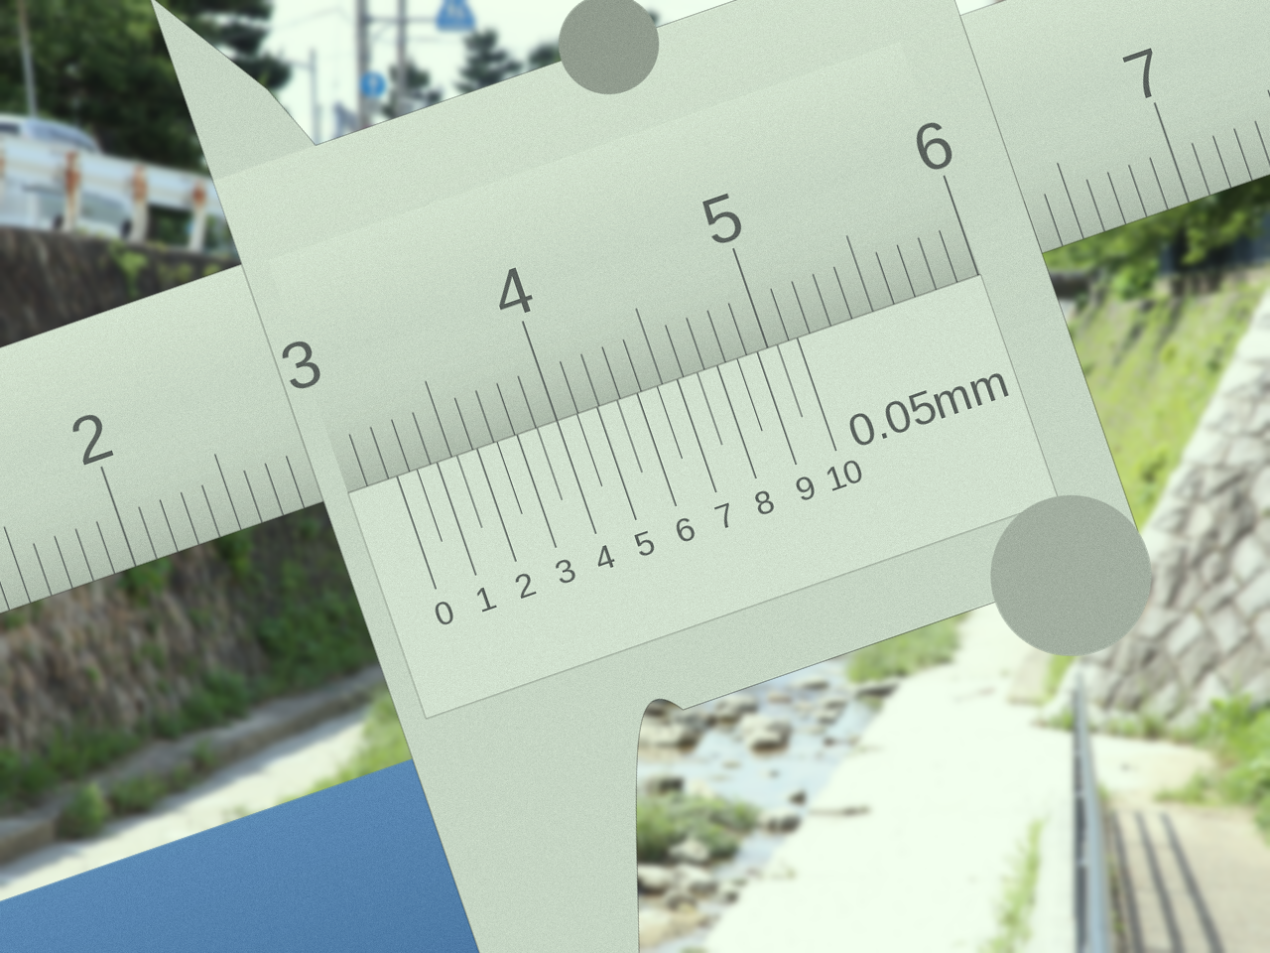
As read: 32.40 (mm)
